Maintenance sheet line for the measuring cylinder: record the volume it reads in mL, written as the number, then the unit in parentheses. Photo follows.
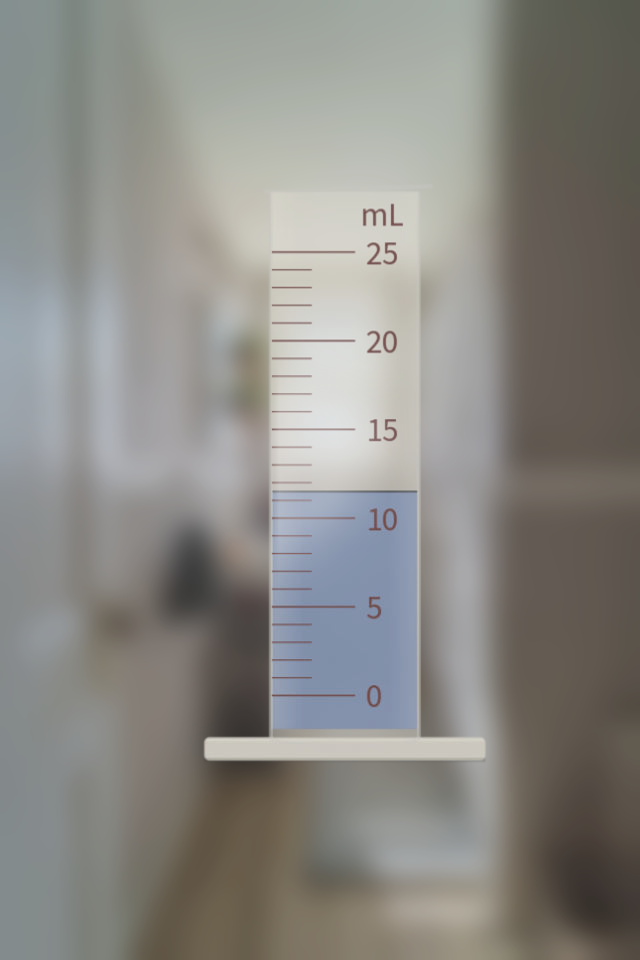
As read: 11.5 (mL)
